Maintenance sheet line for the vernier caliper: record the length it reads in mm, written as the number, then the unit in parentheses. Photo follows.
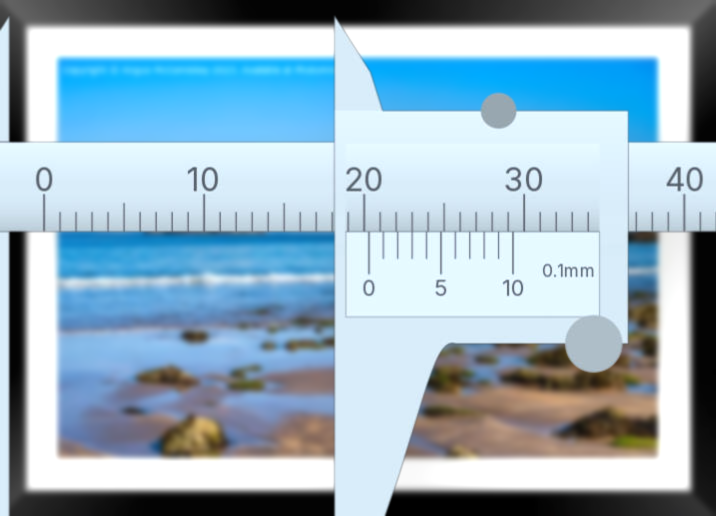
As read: 20.3 (mm)
